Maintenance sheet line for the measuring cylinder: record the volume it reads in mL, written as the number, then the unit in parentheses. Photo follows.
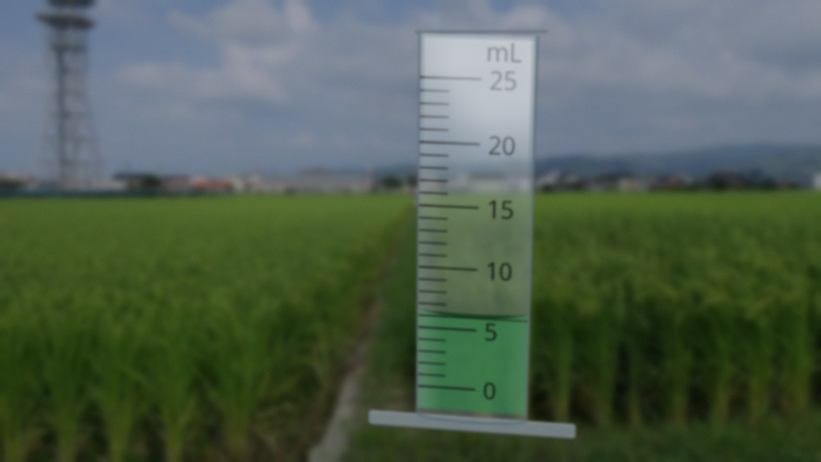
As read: 6 (mL)
